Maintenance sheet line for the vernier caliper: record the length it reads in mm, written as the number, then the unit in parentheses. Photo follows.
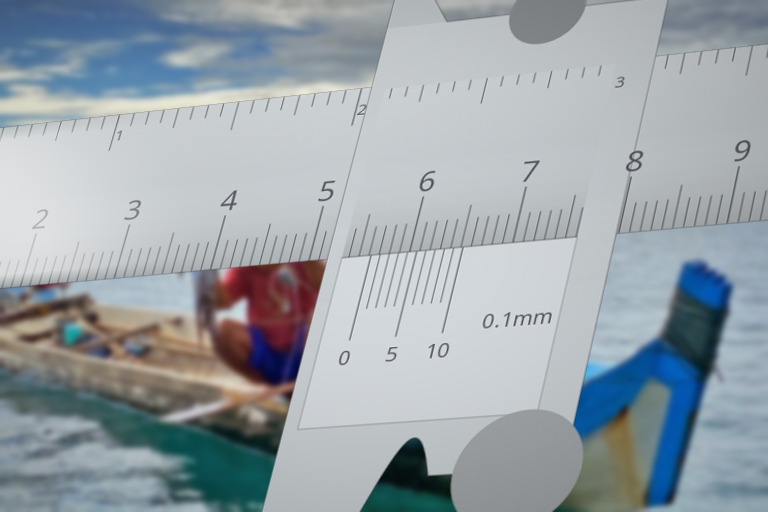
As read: 56.2 (mm)
